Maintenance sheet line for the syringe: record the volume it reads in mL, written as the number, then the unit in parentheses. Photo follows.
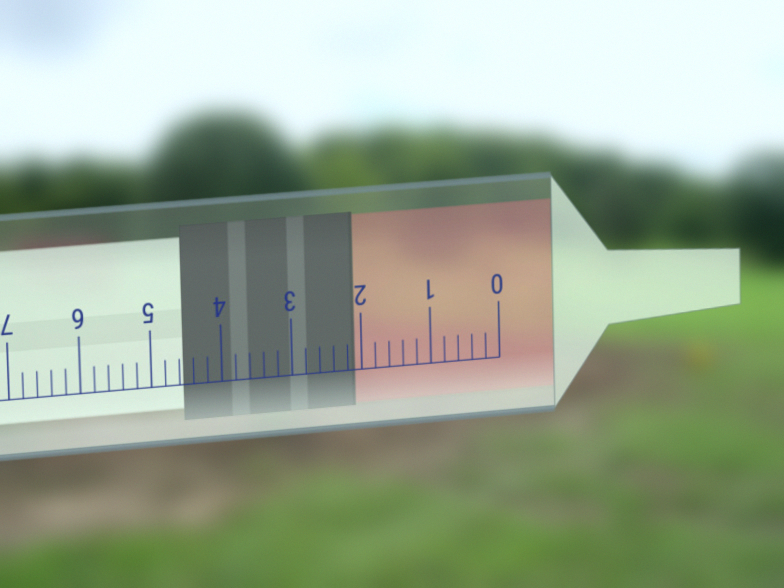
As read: 2.1 (mL)
